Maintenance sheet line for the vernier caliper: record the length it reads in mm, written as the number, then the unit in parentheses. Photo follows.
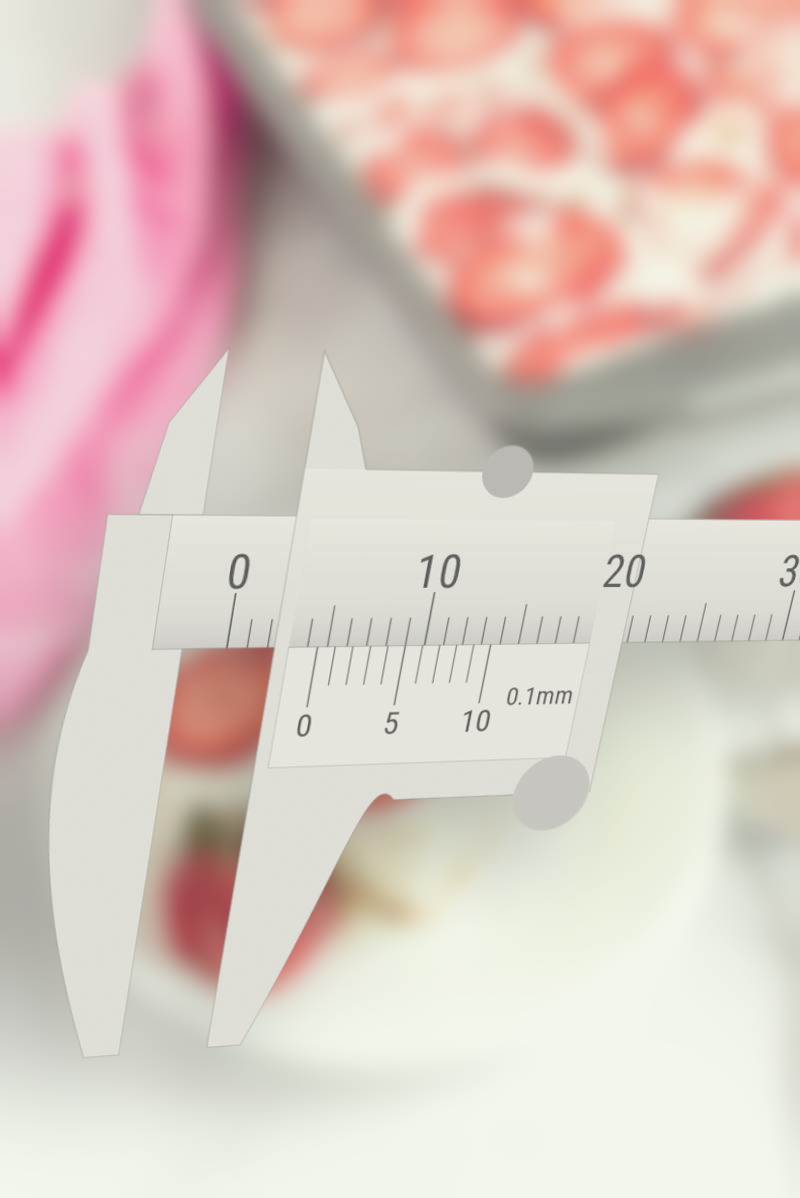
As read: 4.5 (mm)
